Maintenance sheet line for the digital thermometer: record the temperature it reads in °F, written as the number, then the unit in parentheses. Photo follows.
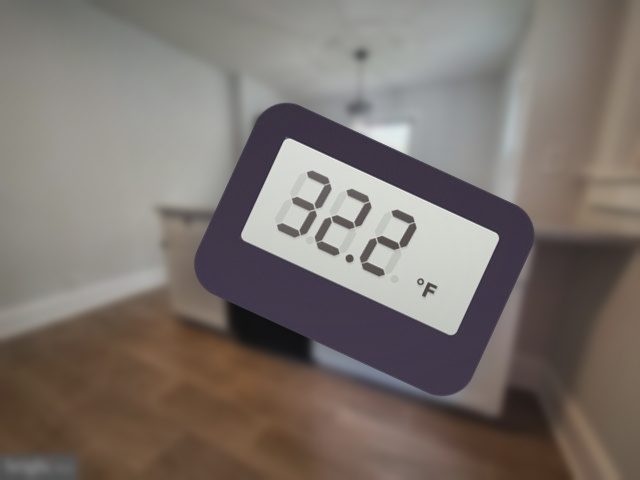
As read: 32.2 (°F)
